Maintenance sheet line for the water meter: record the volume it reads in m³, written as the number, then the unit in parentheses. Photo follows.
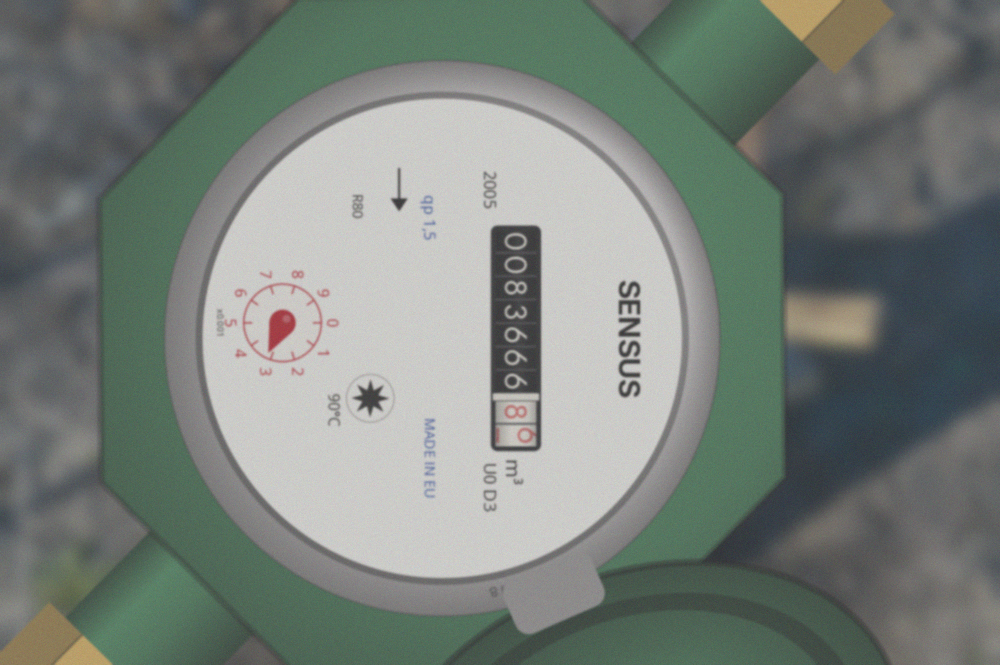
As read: 83666.863 (m³)
